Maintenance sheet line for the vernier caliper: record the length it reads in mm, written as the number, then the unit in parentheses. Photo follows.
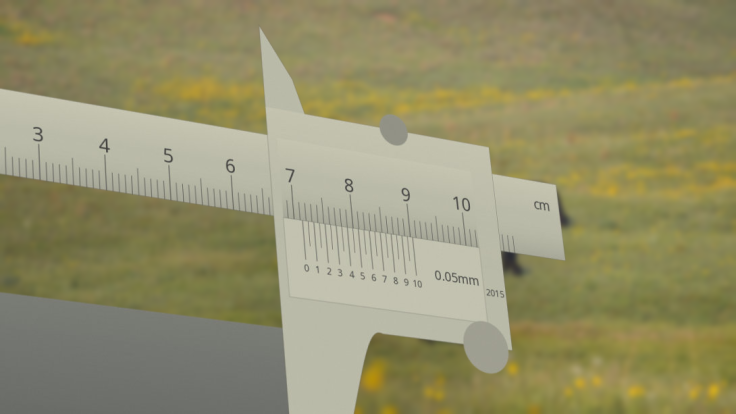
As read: 71.4 (mm)
